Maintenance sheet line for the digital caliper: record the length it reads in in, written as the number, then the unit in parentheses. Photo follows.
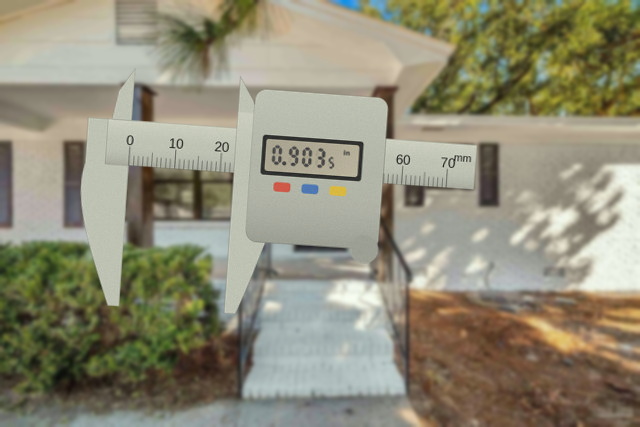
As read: 0.9035 (in)
